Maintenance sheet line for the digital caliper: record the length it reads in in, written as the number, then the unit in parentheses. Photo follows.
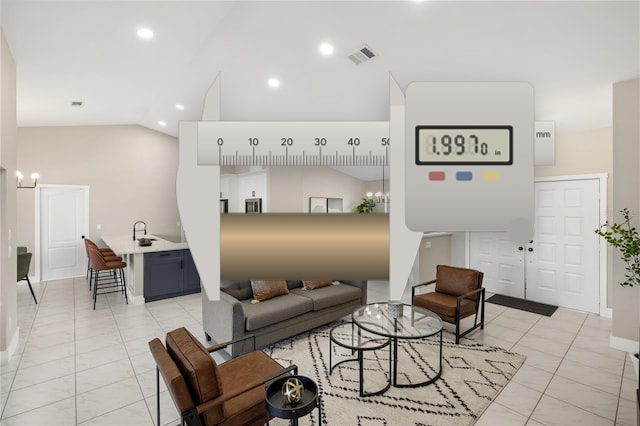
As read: 1.9970 (in)
